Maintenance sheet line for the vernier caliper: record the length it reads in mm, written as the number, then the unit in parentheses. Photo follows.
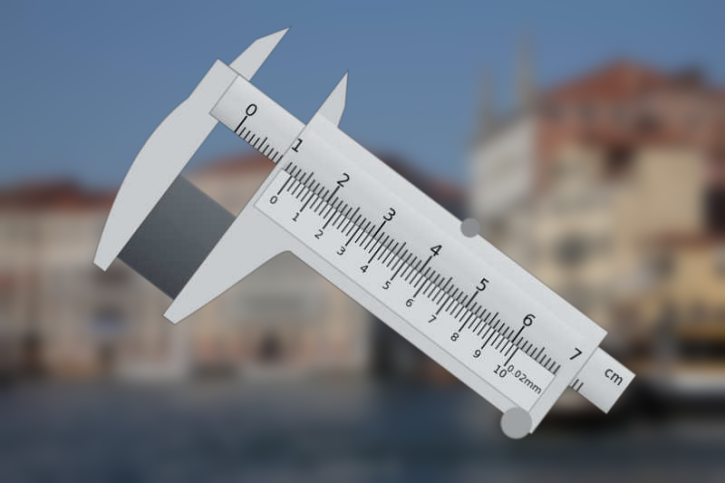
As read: 12.4 (mm)
